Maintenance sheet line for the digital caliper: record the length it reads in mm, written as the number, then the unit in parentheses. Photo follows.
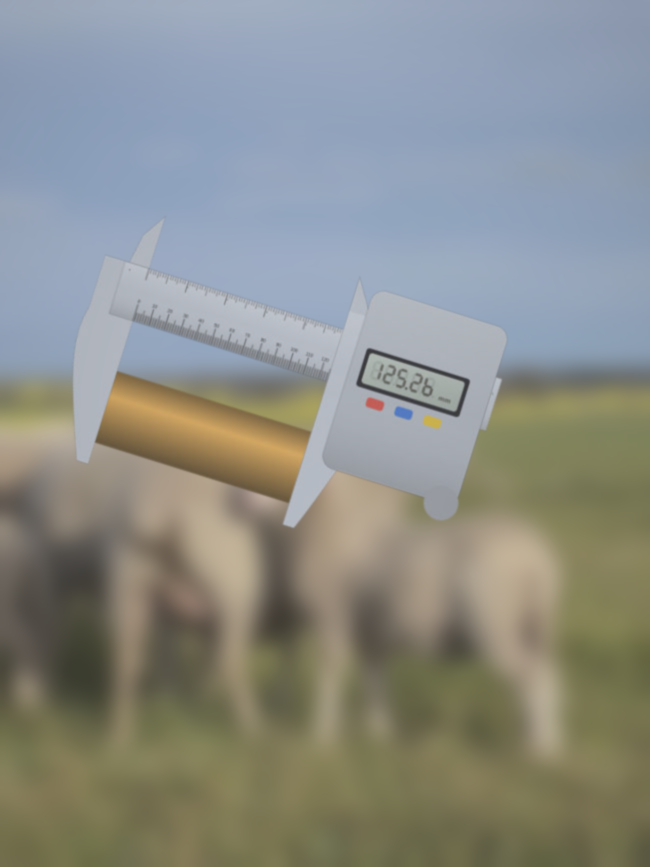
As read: 125.26 (mm)
